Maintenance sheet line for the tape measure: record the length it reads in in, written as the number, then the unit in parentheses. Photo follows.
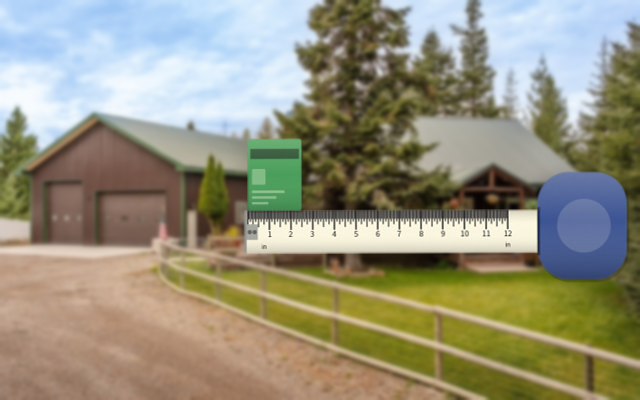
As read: 2.5 (in)
